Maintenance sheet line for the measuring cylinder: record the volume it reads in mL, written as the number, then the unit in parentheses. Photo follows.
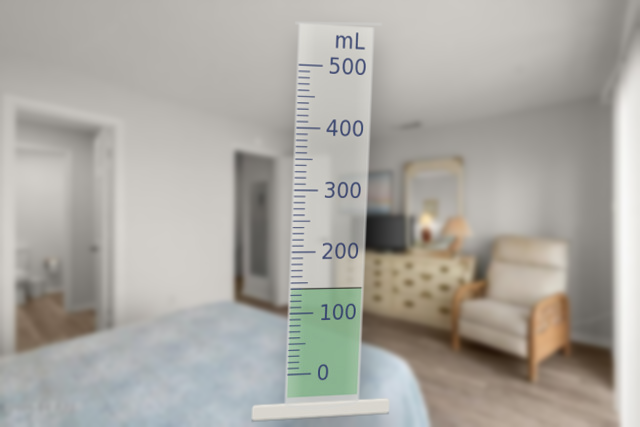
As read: 140 (mL)
